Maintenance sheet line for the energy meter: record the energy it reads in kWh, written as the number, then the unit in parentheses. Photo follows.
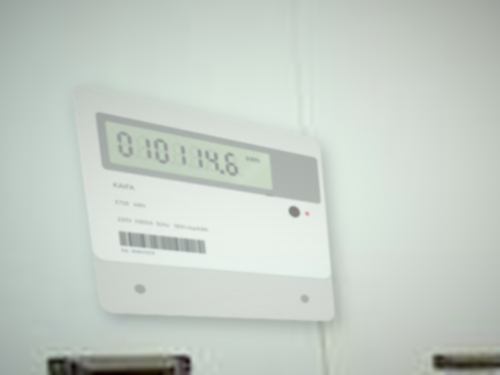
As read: 10114.6 (kWh)
